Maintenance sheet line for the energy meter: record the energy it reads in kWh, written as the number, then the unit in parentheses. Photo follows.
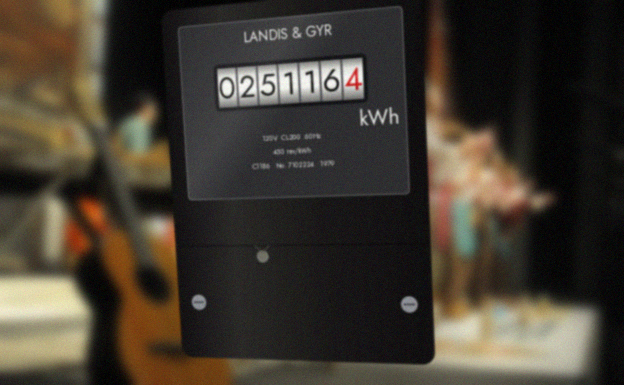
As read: 25116.4 (kWh)
